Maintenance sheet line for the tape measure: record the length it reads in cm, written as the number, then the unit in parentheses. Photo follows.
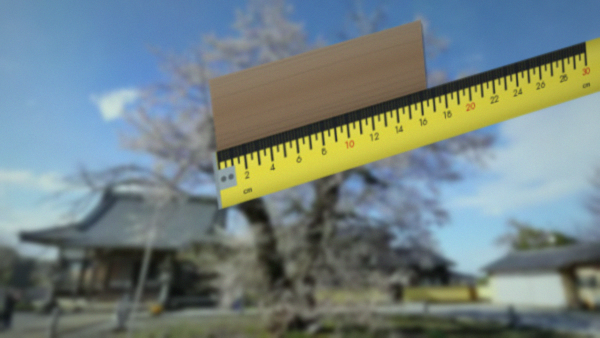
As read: 16.5 (cm)
